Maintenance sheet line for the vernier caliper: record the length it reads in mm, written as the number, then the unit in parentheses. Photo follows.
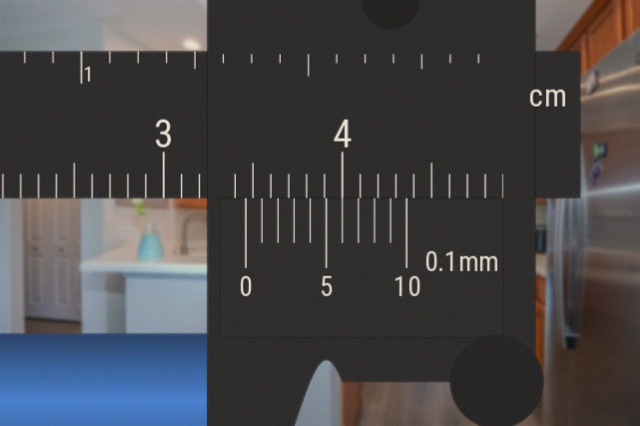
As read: 34.6 (mm)
